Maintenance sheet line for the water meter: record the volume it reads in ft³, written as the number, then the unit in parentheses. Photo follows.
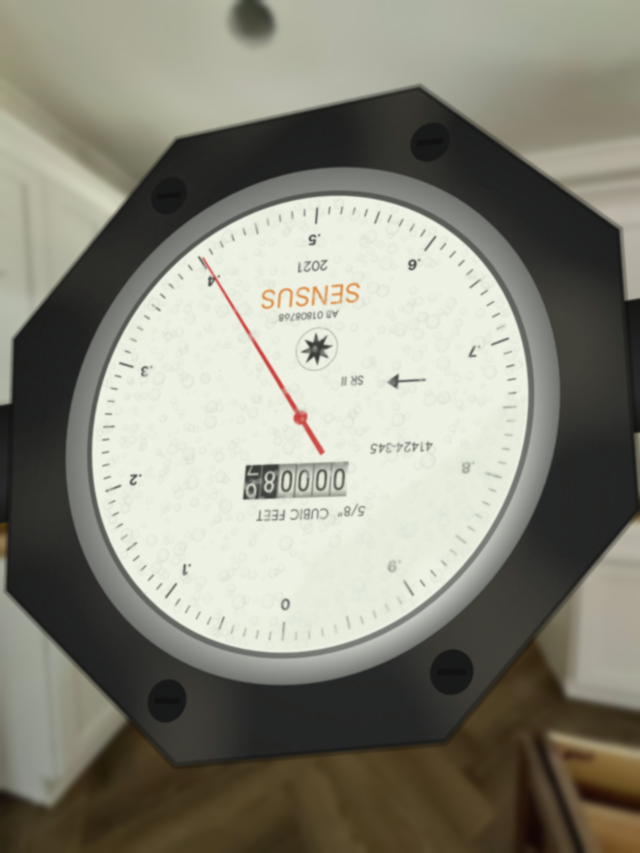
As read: 86.40 (ft³)
